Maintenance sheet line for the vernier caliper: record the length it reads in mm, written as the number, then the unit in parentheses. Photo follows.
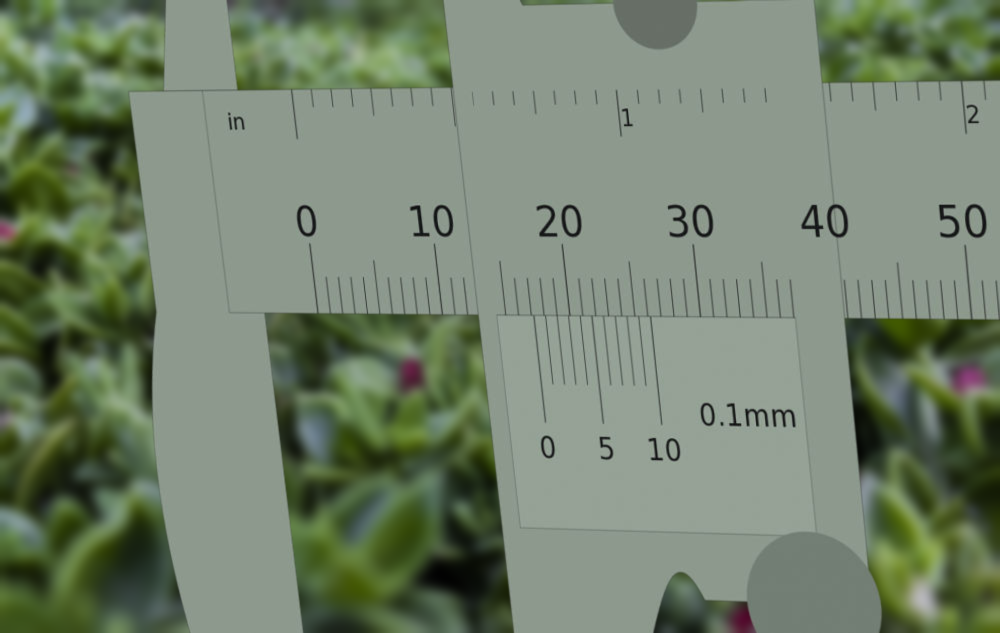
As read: 17.2 (mm)
